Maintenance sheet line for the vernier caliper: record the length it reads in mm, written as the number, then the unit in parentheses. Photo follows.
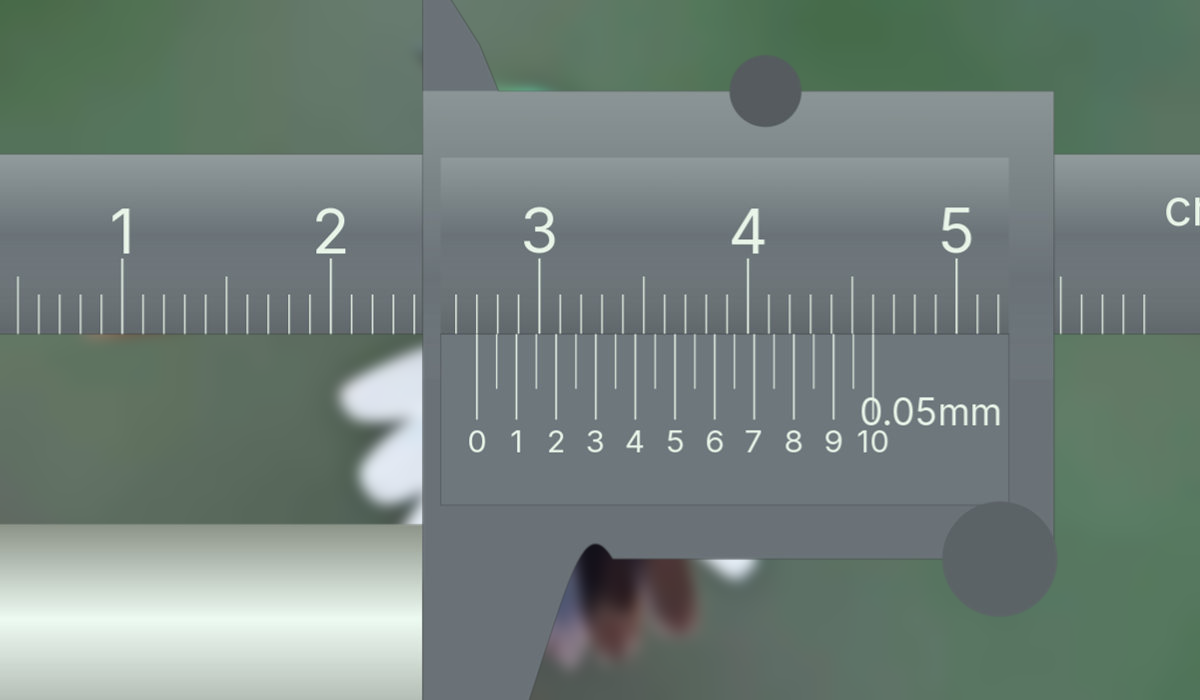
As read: 27.0 (mm)
